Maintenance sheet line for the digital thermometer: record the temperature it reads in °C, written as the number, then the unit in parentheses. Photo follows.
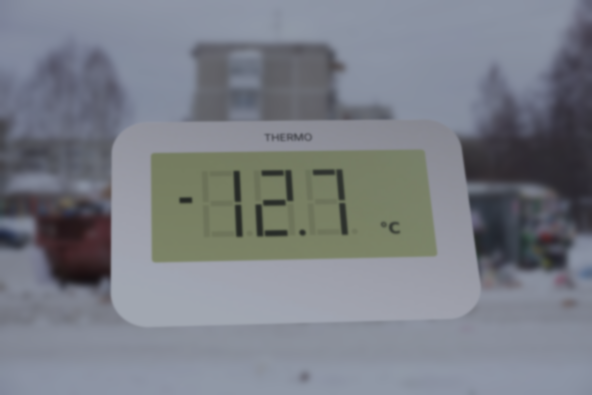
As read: -12.7 (°C)
